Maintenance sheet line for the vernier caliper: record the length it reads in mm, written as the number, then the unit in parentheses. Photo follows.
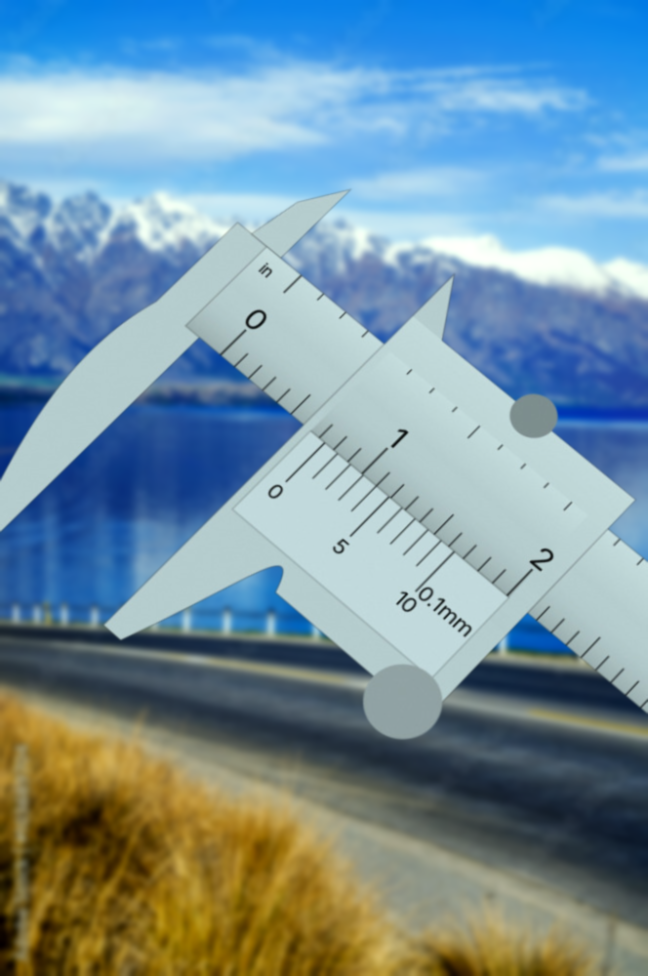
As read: 7.4 (mm)
